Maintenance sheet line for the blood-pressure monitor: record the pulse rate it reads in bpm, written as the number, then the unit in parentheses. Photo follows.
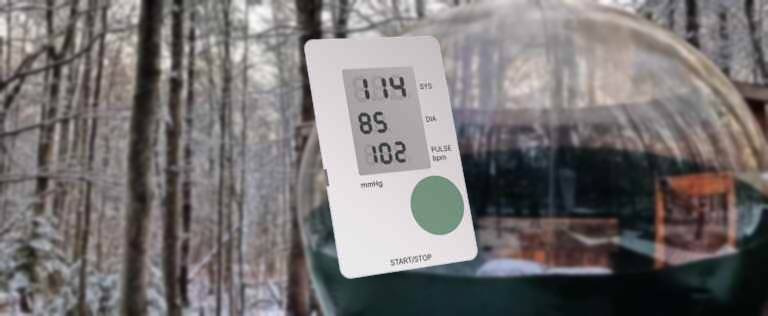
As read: 102 (bpm)
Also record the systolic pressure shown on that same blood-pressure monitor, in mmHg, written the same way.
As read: 114 (mmHg)
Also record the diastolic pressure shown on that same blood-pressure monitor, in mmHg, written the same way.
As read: 85 (mmHg)
